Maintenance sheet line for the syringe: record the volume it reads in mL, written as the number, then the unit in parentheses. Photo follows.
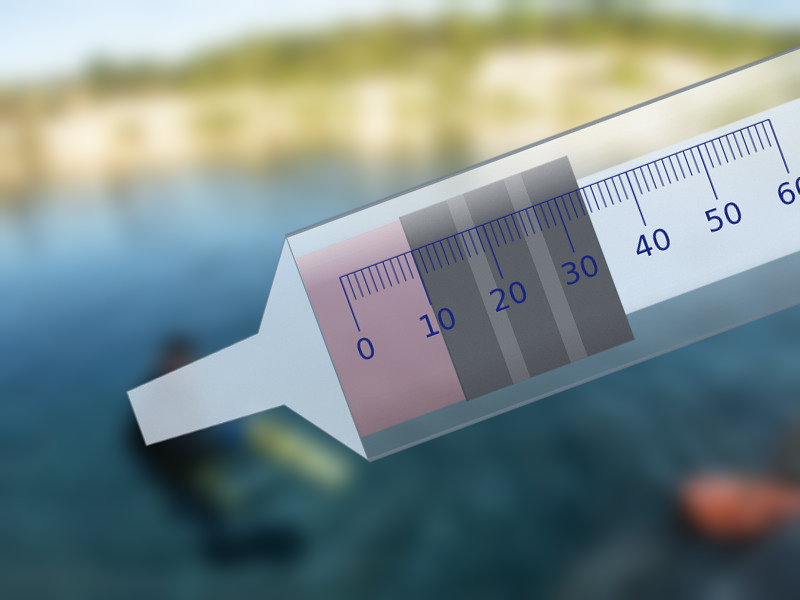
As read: 10 (mL)
